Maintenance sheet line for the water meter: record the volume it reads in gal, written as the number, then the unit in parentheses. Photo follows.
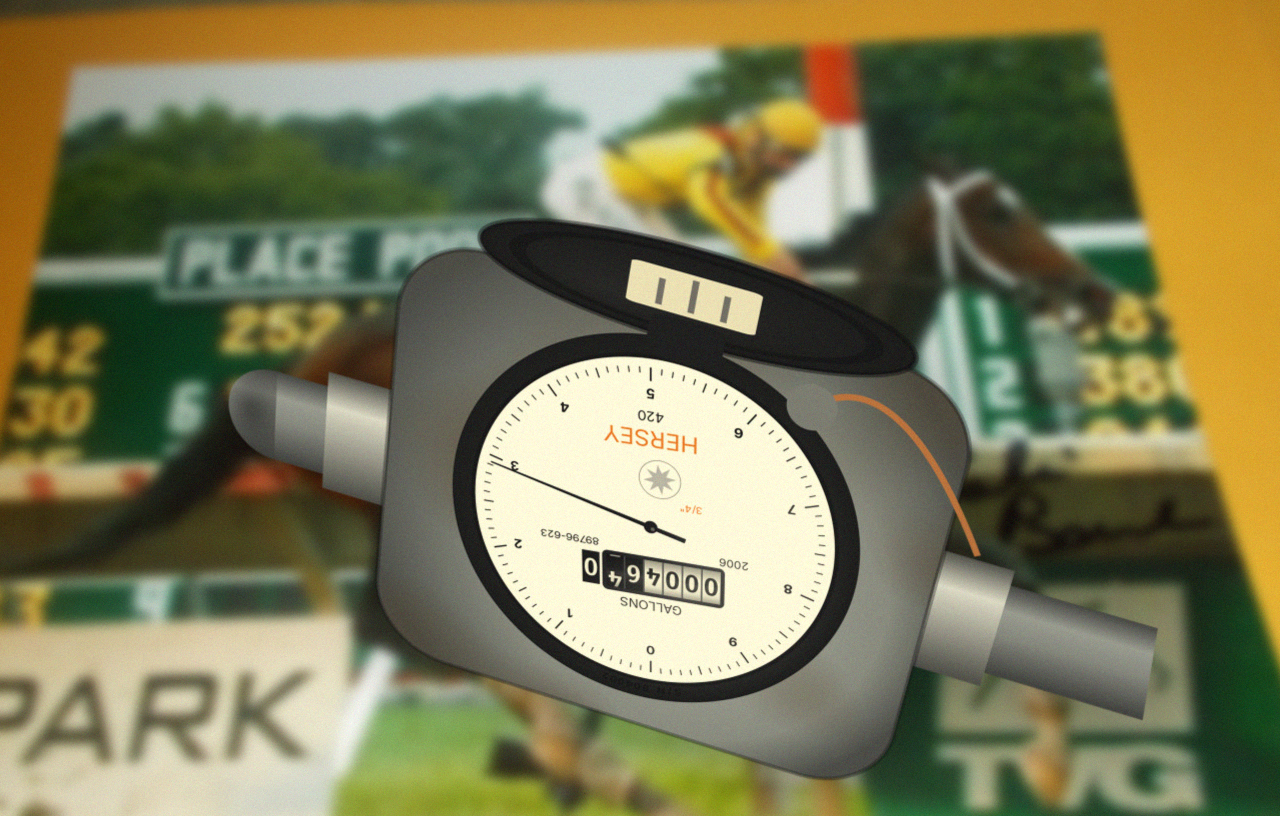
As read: 4642.9 (gal)
